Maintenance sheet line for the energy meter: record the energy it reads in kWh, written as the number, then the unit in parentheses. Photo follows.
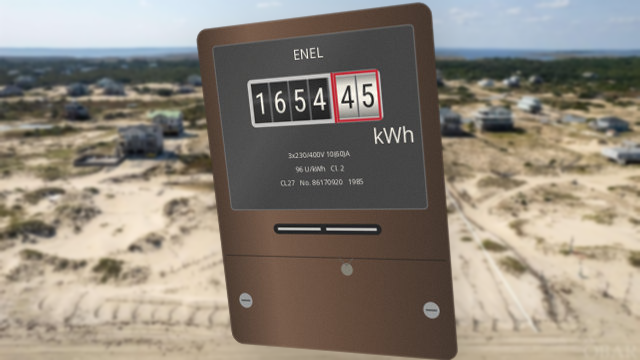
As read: 1654.45 (kWh)
